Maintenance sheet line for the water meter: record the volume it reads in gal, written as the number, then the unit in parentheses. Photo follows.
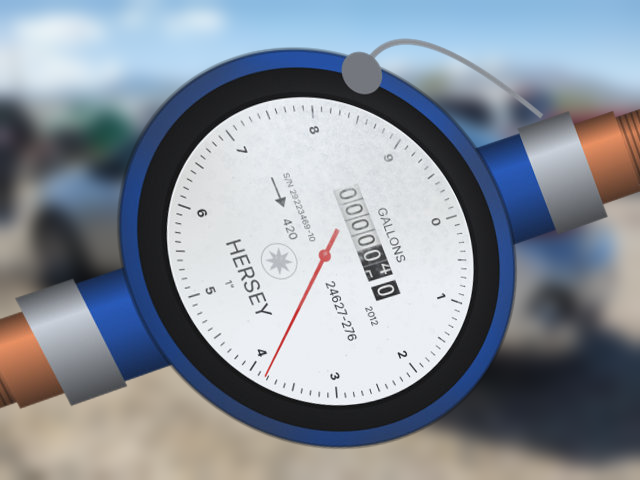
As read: 43.8 (gal)
